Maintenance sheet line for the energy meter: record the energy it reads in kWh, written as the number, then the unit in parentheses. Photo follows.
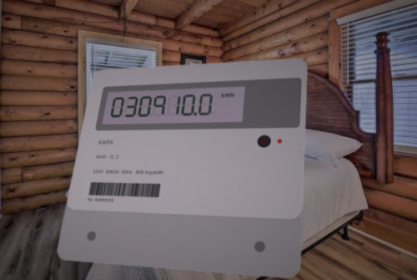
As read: 30910.0 (kWh)
